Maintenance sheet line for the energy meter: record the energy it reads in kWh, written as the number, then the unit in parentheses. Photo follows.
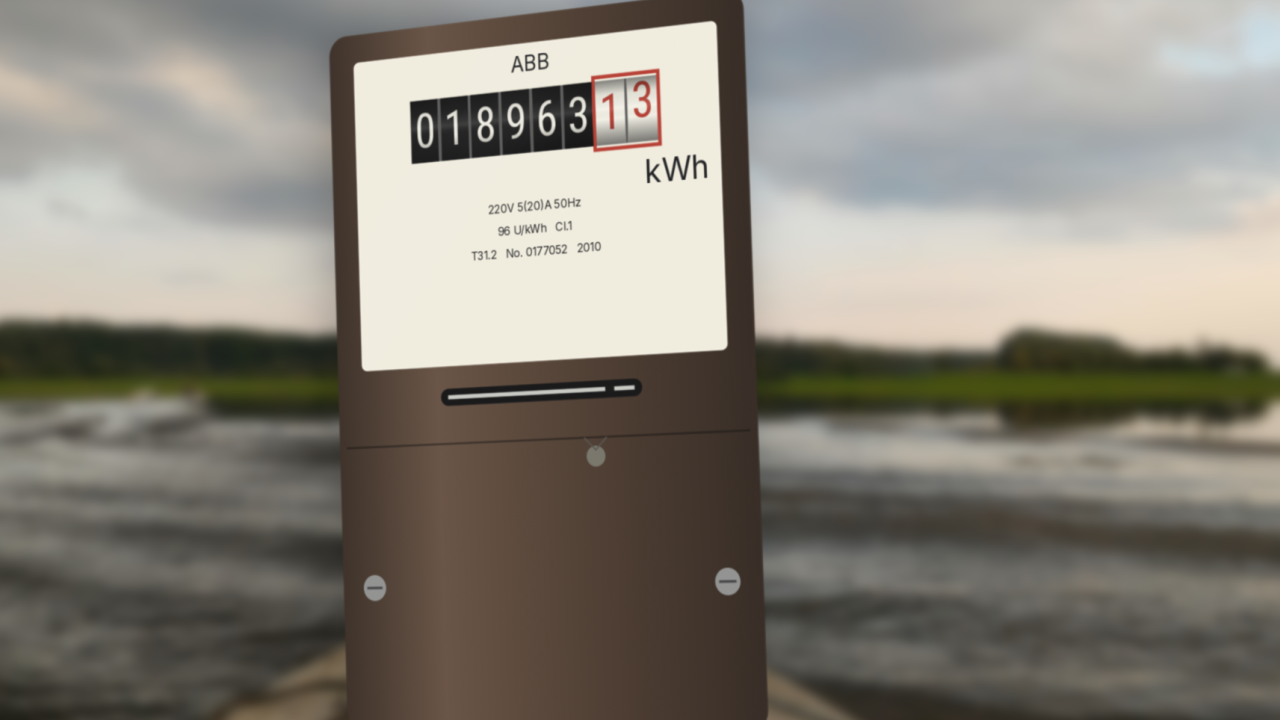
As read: 18963.13 (kWh)
